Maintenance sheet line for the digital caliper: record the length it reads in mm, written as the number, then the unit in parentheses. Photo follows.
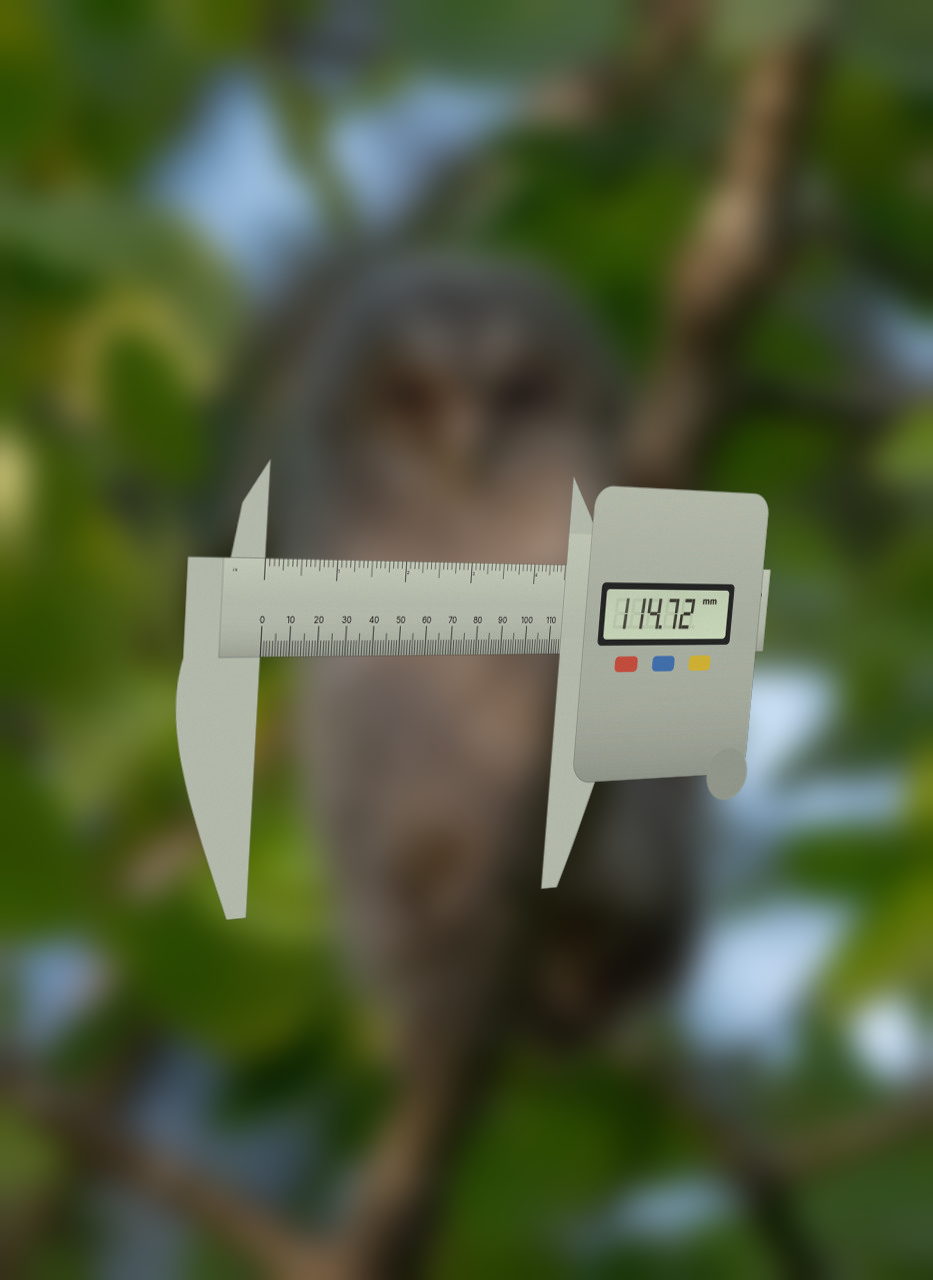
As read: 114.72 (mm)
